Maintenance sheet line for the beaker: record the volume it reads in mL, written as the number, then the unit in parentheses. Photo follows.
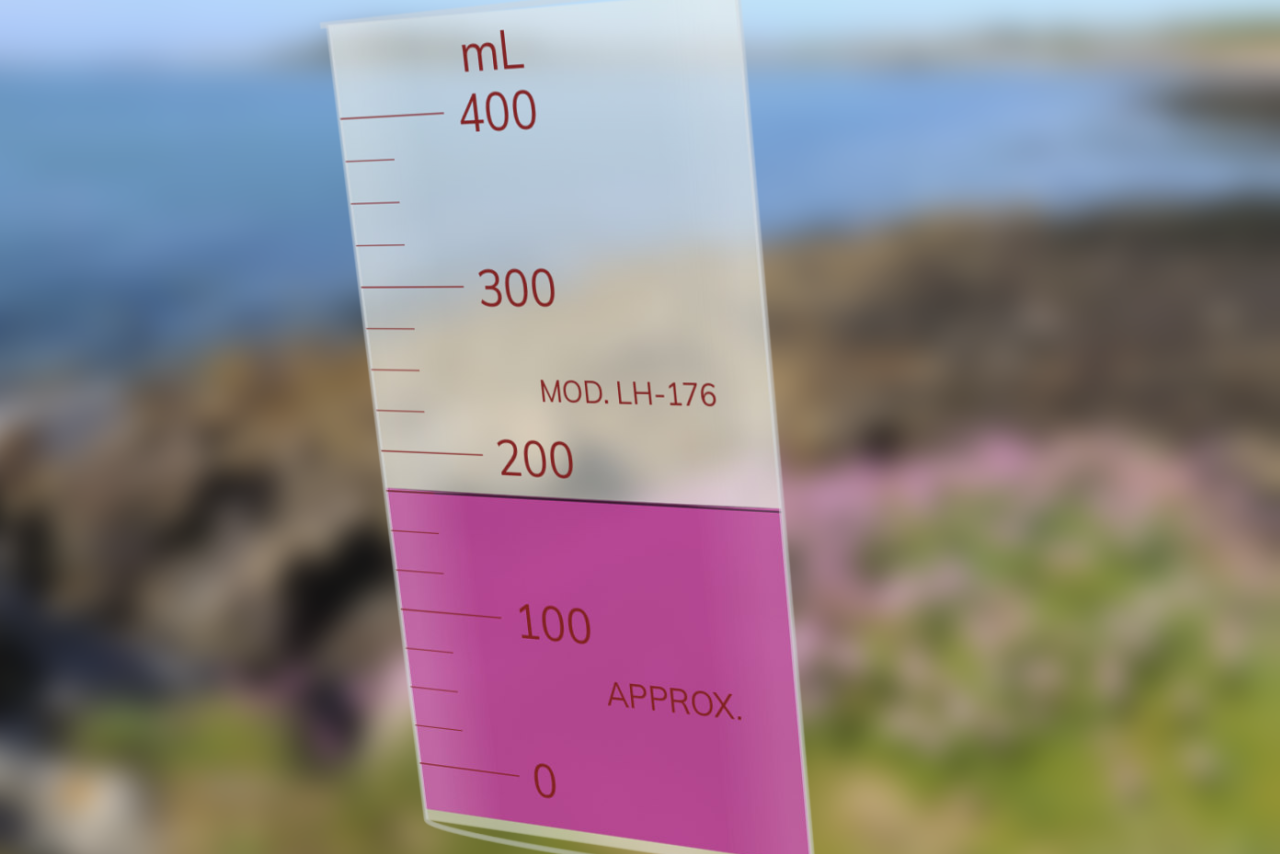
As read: 175 (mL)
